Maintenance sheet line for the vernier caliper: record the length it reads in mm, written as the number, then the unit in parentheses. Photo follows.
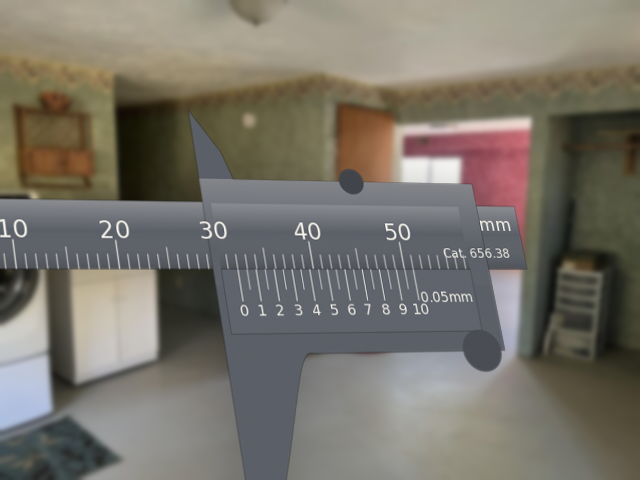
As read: 32.0 (mm)
